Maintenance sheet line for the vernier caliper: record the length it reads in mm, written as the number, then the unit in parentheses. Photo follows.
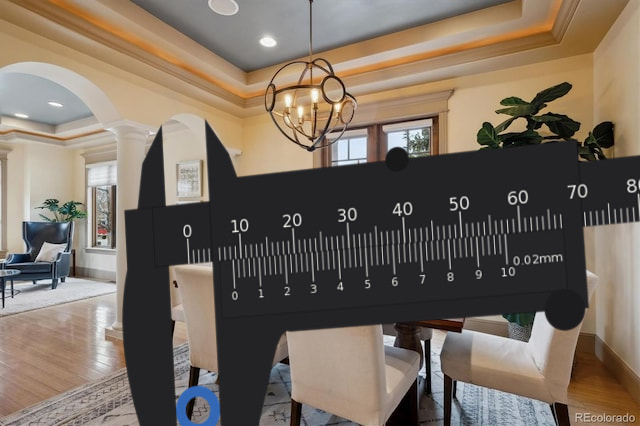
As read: 8.5 (mm)
